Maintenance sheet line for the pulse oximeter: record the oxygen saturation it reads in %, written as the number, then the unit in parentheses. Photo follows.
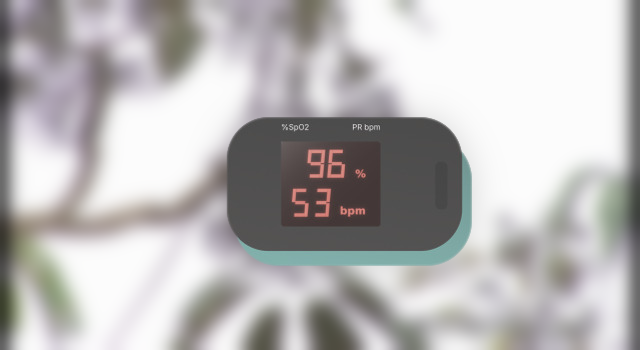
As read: 96 (%)
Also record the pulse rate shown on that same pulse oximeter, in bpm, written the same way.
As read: 53 (bpm)
